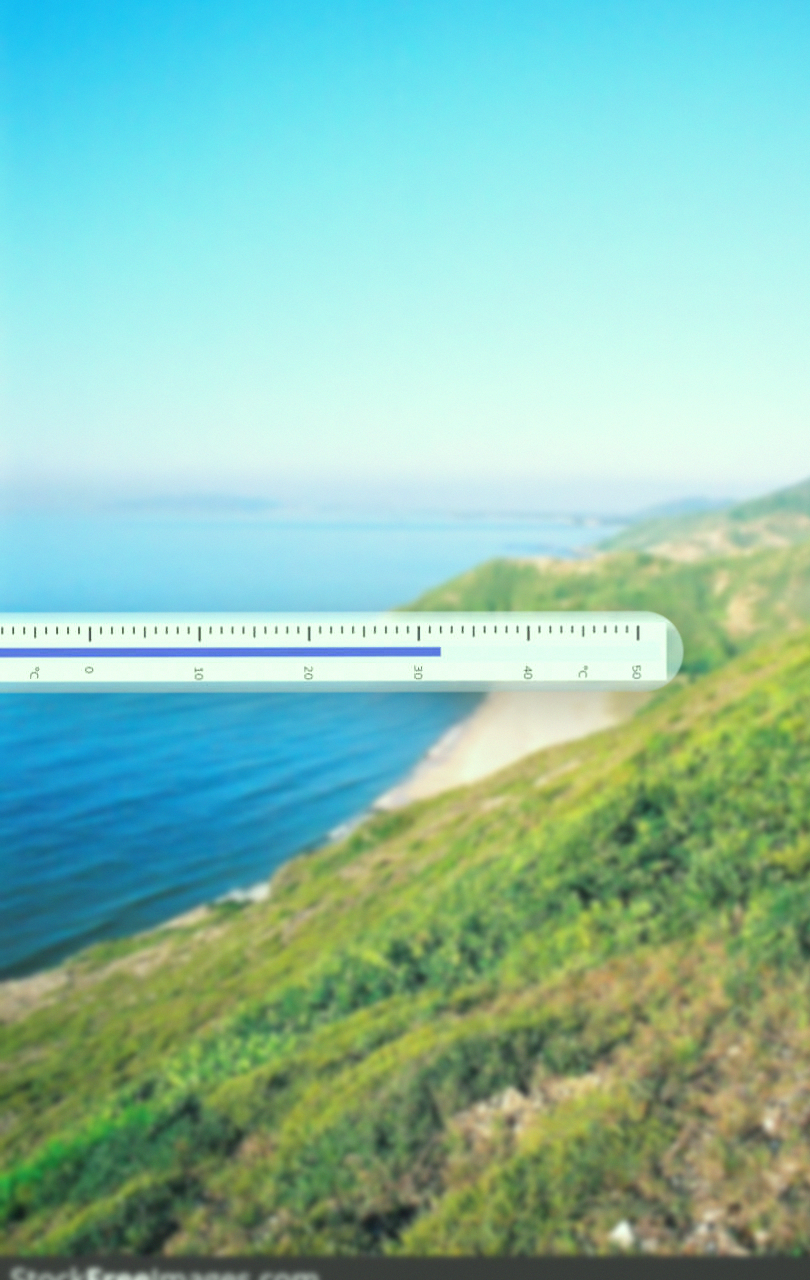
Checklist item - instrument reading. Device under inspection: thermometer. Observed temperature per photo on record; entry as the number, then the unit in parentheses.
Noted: 32 (°C)
